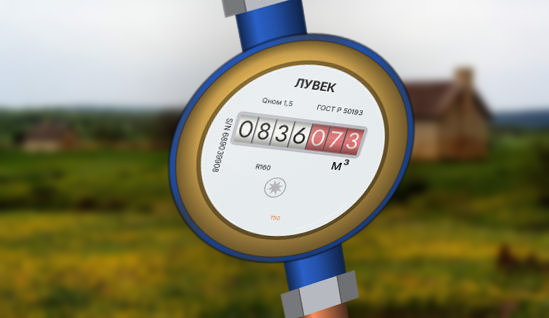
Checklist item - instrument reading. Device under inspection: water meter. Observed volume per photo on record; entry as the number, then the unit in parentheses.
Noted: 836.073 (m³)
